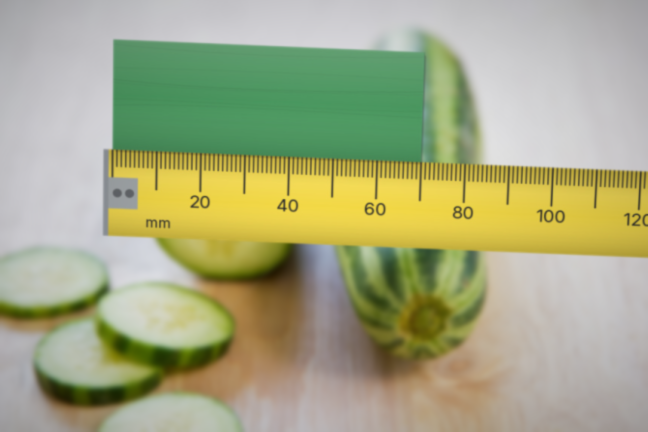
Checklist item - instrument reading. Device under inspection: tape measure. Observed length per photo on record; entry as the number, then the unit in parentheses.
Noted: 70 (mm)
